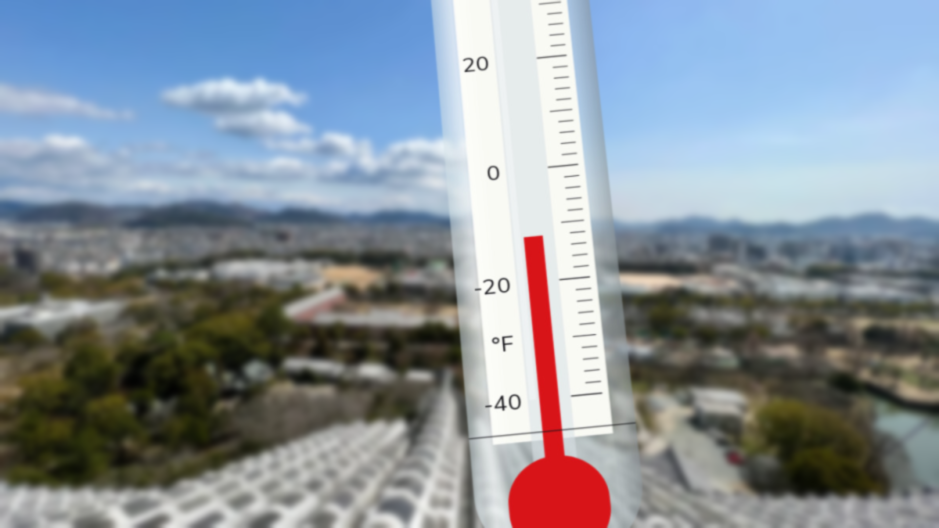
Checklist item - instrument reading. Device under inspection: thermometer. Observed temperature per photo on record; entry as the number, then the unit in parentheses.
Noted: -12 (°F)
